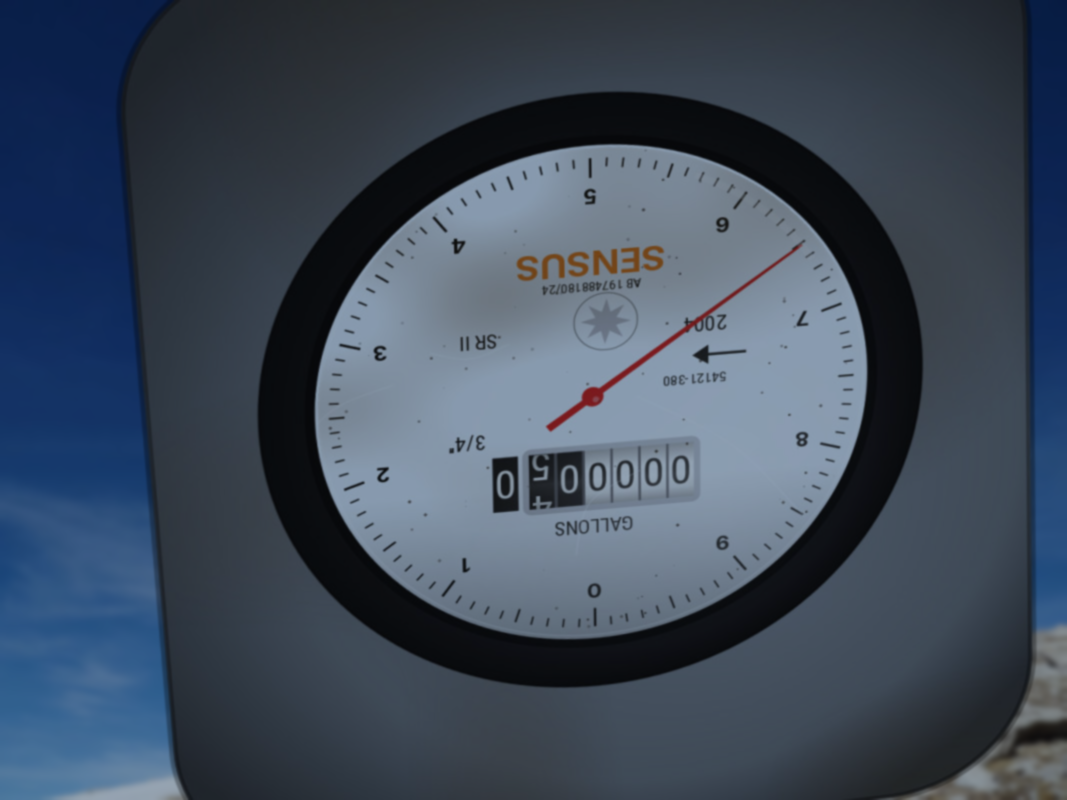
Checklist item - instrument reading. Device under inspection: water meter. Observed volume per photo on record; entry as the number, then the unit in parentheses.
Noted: 46.5 (gal)
